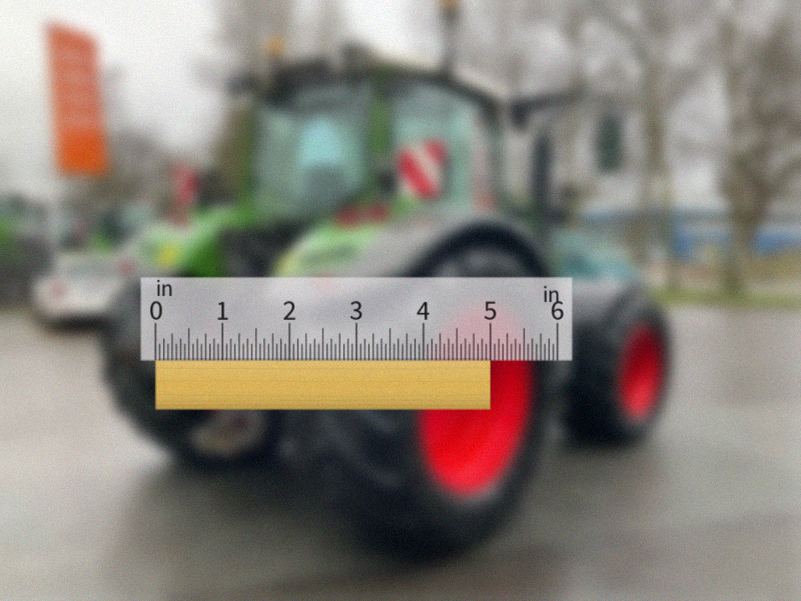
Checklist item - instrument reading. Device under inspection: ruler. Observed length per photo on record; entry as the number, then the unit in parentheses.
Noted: 5 (in)
